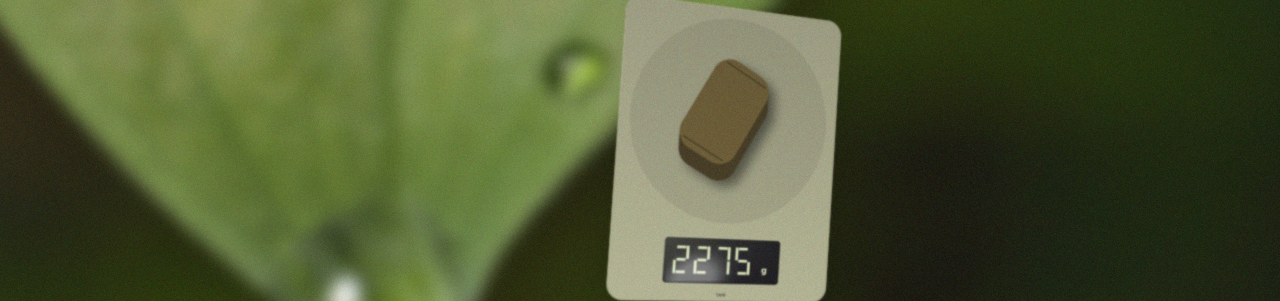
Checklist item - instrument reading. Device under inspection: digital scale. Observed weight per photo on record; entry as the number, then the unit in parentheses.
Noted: 2275 (g)
